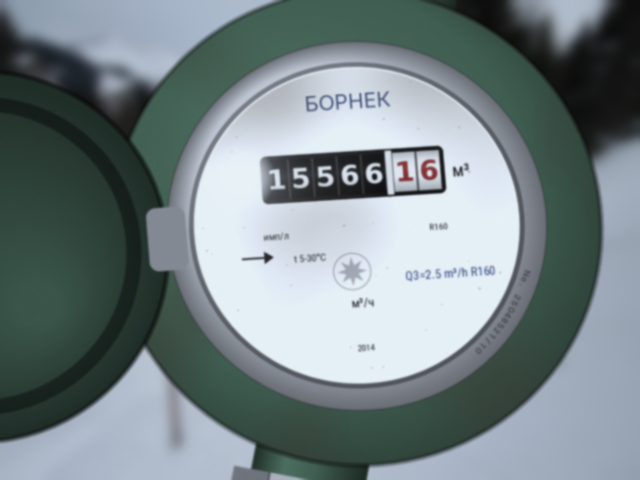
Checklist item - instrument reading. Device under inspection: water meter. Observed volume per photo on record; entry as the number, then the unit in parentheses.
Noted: 15566.16 (m³)
